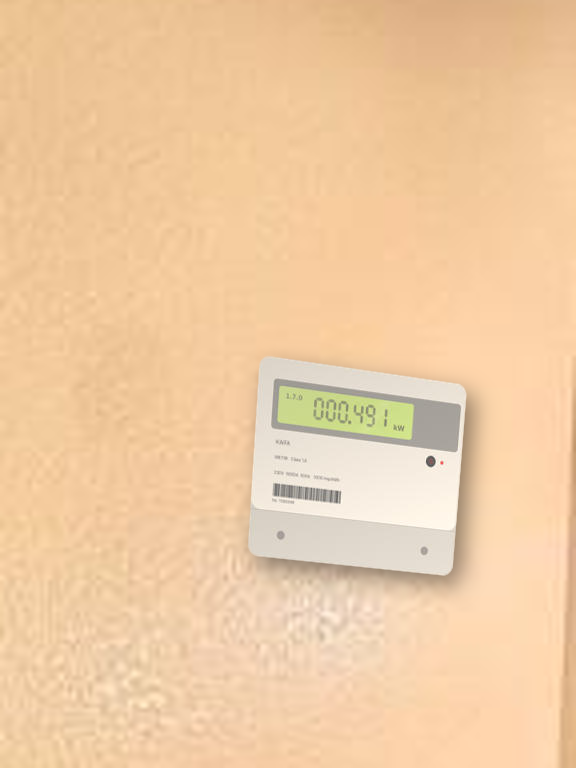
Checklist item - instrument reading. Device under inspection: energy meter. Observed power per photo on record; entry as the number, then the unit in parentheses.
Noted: 0.491 (kW)
